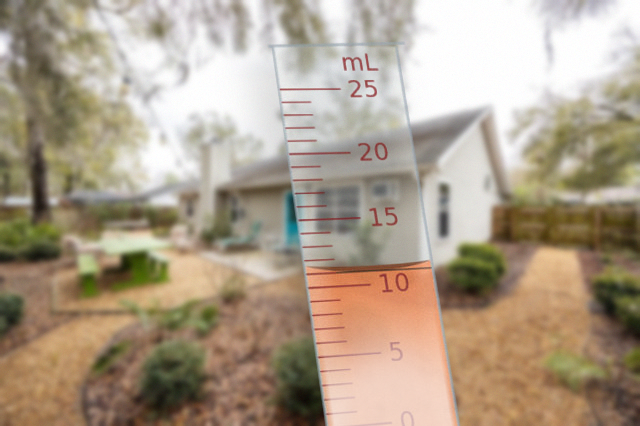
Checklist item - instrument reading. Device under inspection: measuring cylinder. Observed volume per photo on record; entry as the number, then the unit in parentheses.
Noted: 11 (mL)
